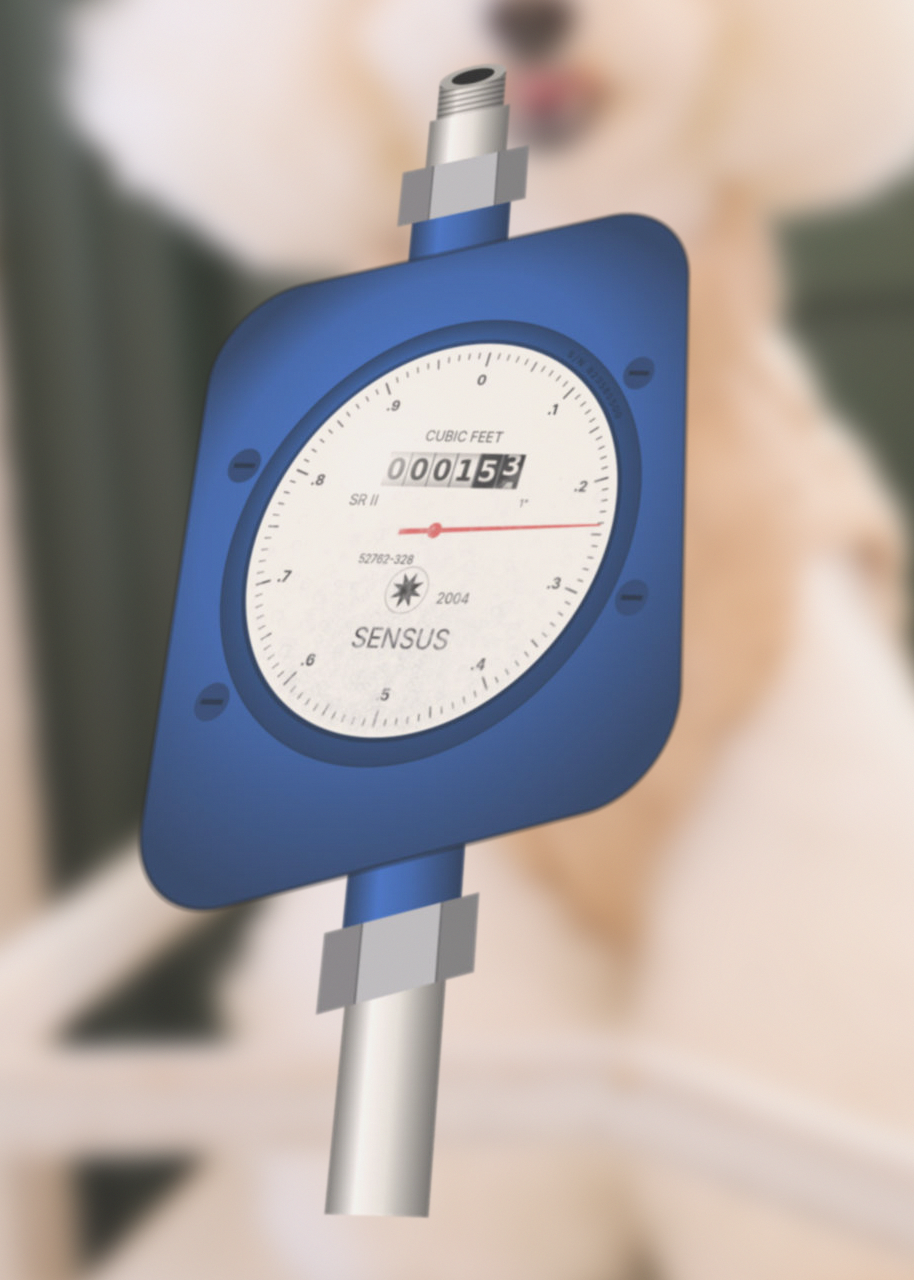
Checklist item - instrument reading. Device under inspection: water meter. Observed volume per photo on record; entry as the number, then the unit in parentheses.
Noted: 153.24 (ft³)
